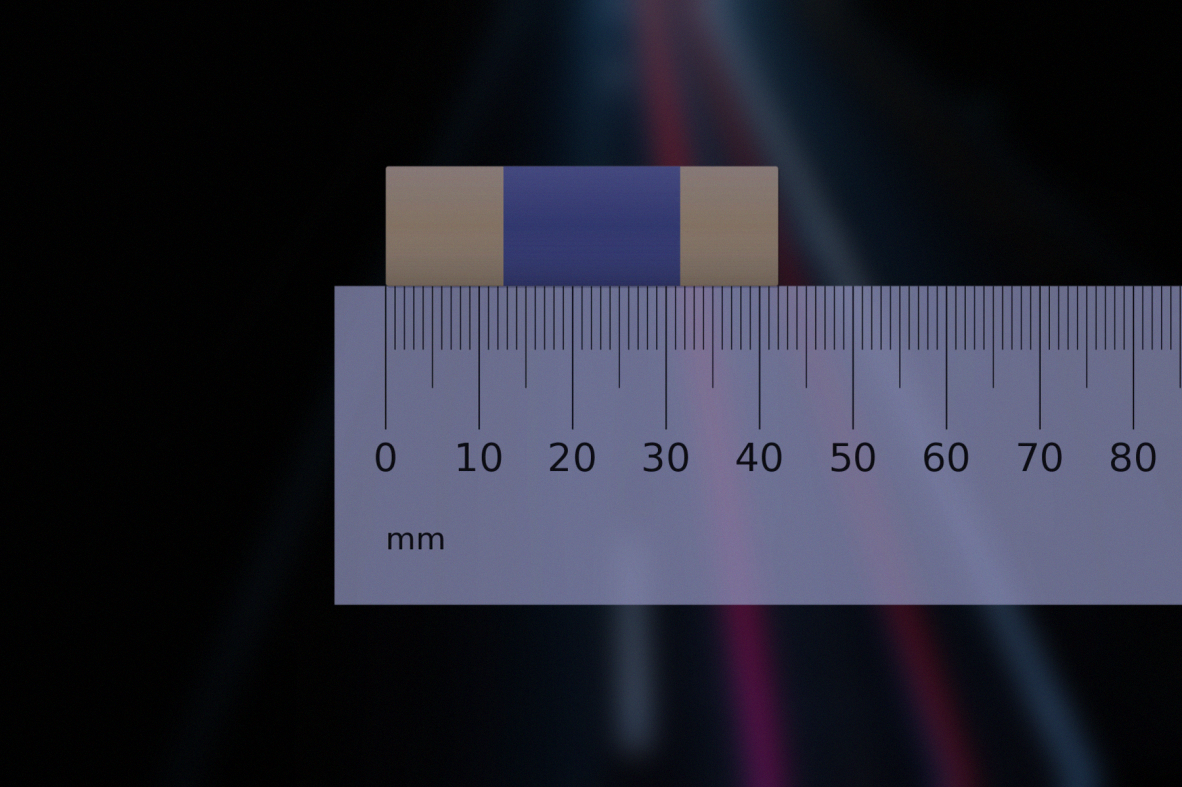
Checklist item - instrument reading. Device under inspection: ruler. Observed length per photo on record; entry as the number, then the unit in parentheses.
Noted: 42 (mm)
